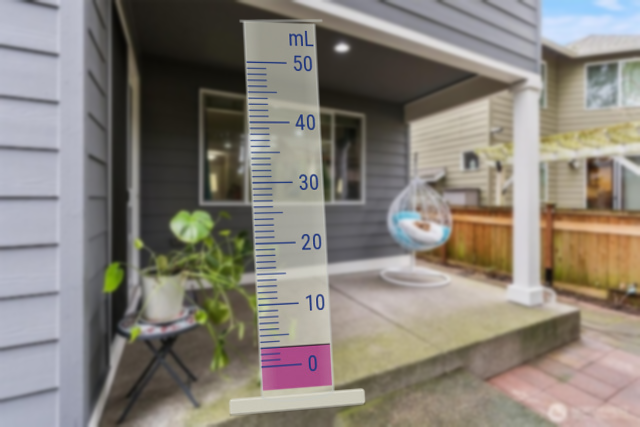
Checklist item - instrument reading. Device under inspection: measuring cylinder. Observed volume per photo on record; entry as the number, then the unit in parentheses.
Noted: 3 (mL)
